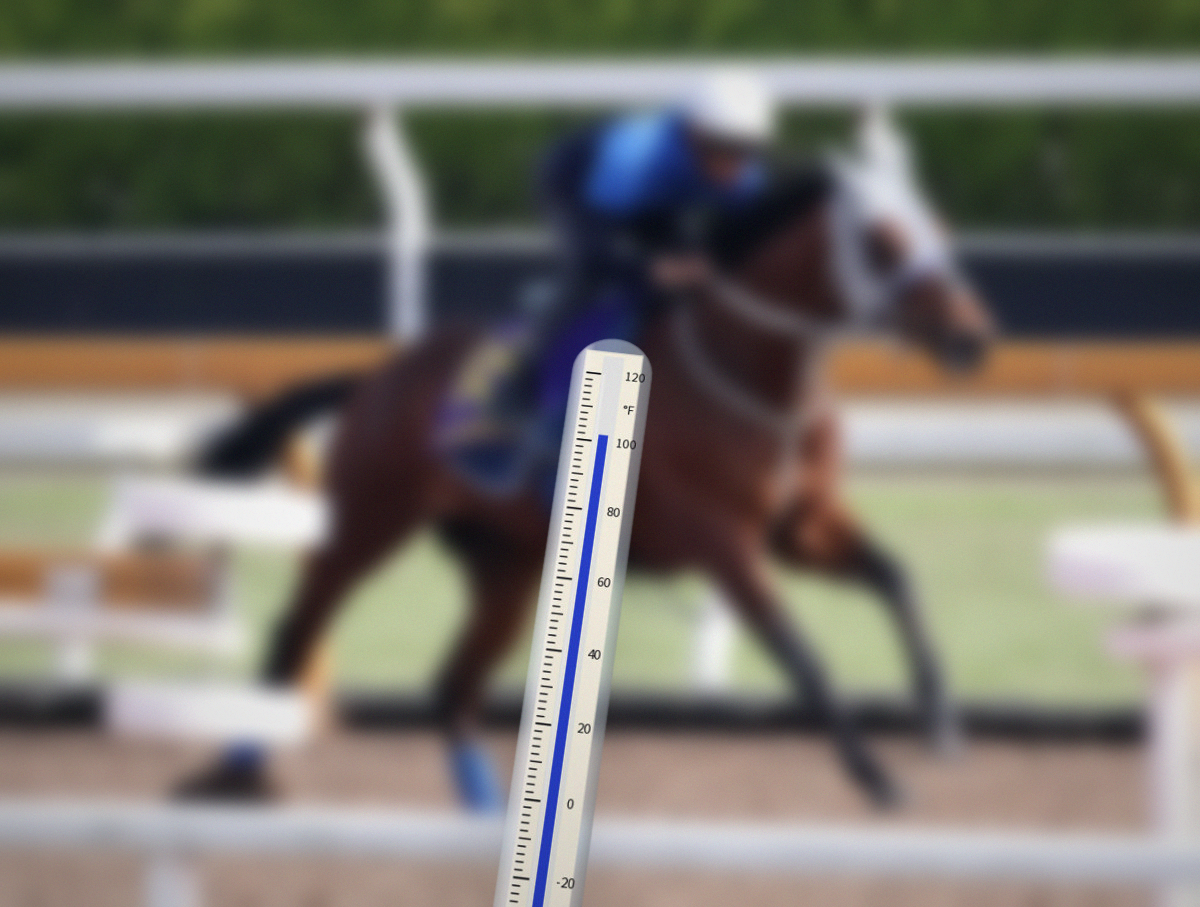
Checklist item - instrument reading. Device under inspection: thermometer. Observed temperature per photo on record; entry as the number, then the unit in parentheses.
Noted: 102 (°F)
